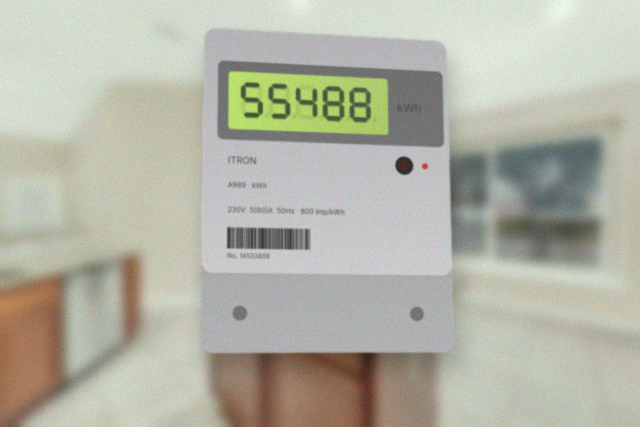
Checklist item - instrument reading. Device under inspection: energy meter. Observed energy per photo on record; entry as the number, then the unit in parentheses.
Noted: 55488 (kWh)
